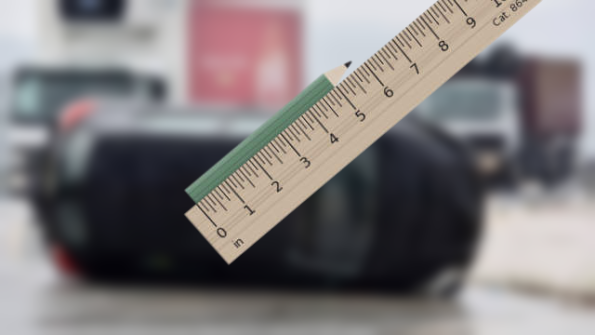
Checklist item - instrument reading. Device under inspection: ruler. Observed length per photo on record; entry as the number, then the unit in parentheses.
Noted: 5.75 (in)
